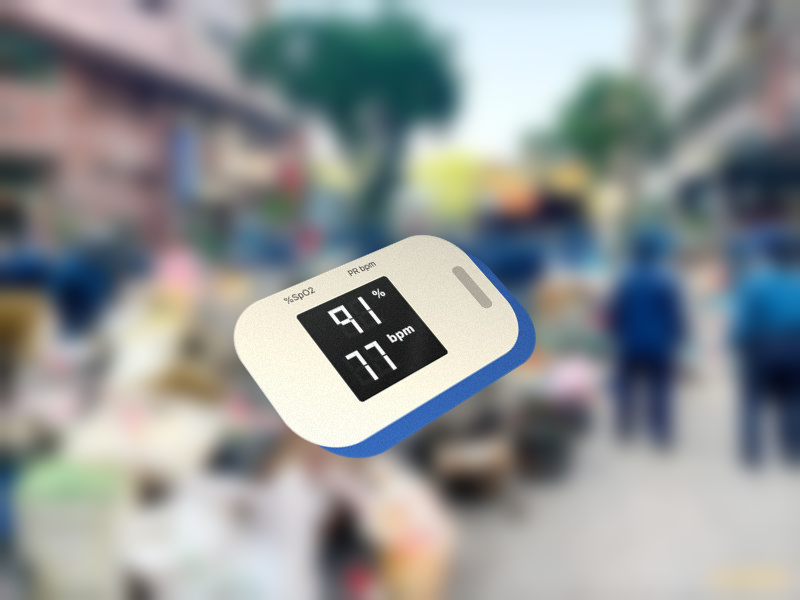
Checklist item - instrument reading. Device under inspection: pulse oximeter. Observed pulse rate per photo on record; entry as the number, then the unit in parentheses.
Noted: 77 (bpm)
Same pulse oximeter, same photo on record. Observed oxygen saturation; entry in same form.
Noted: 91 (%)
